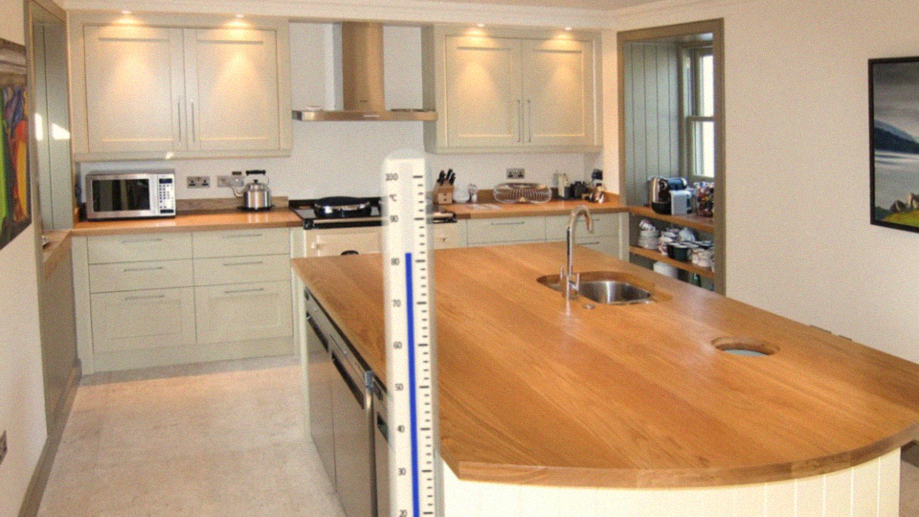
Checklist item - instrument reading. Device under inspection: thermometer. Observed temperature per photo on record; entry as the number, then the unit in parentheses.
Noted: 82 (°C)
